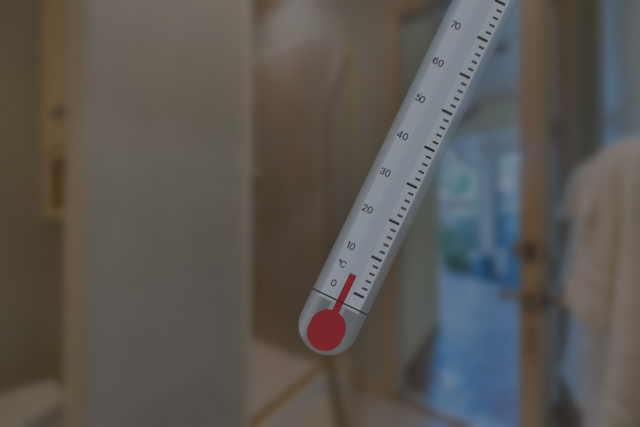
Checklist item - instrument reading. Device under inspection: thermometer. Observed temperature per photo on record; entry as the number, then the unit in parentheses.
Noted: 4 (°C)
